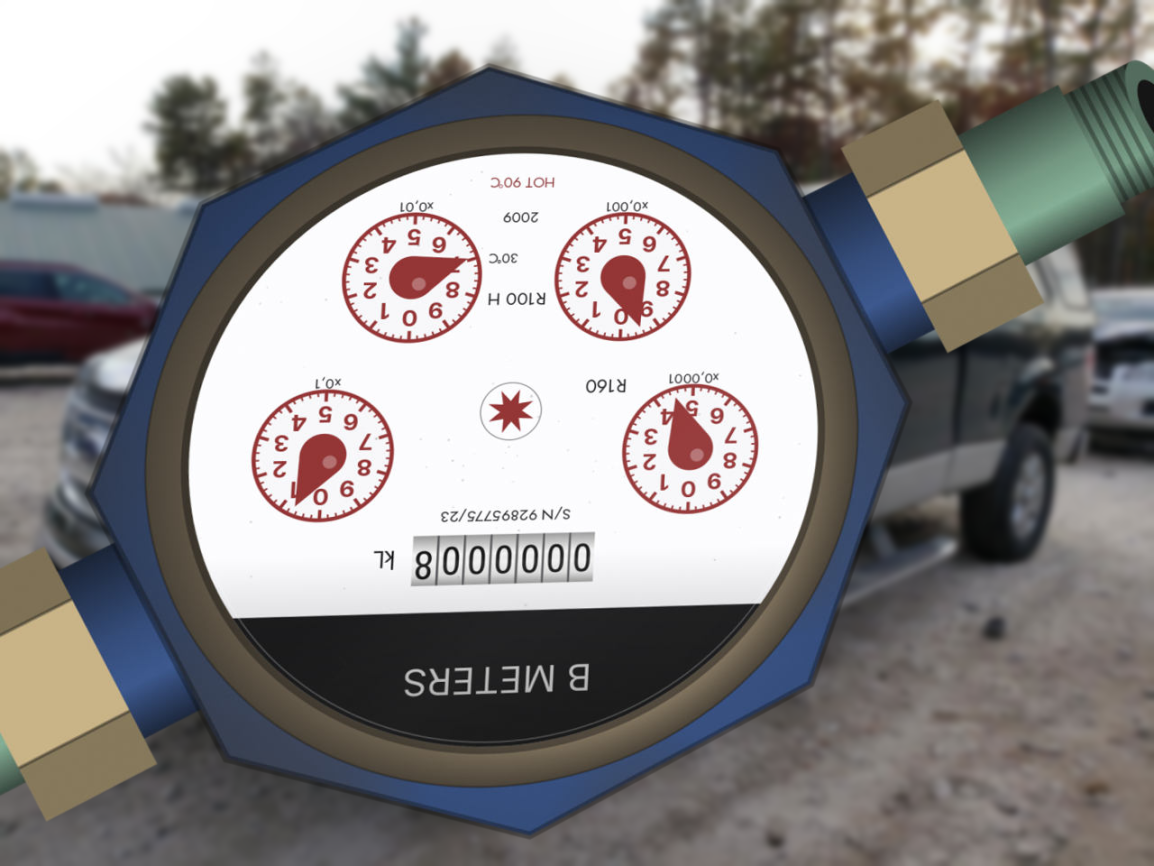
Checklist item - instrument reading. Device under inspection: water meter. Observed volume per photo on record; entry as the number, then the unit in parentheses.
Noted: 8.0694 (kL)
